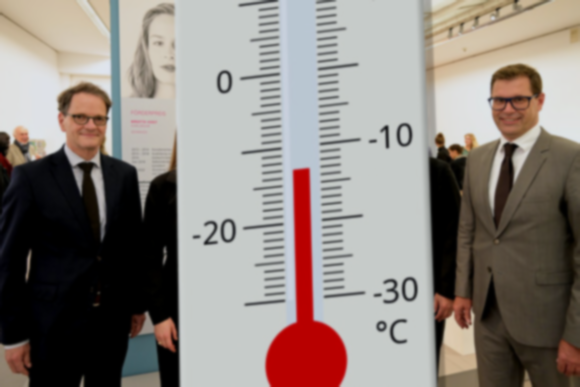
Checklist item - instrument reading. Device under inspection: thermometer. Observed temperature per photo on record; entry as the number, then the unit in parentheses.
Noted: -13 (°C)
